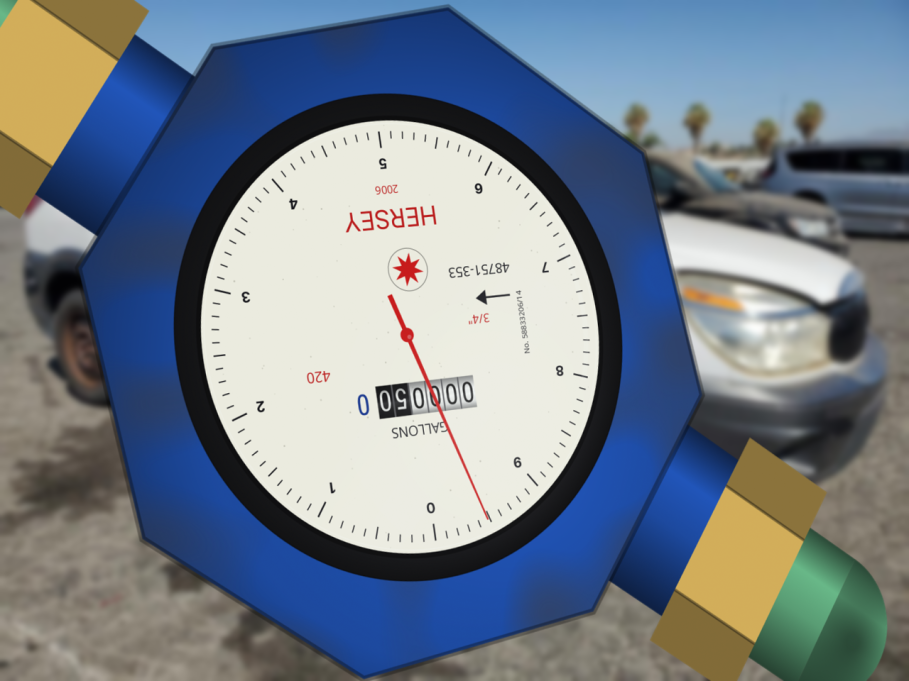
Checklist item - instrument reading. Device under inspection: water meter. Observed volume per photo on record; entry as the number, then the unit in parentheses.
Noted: 499.5 (gal)
